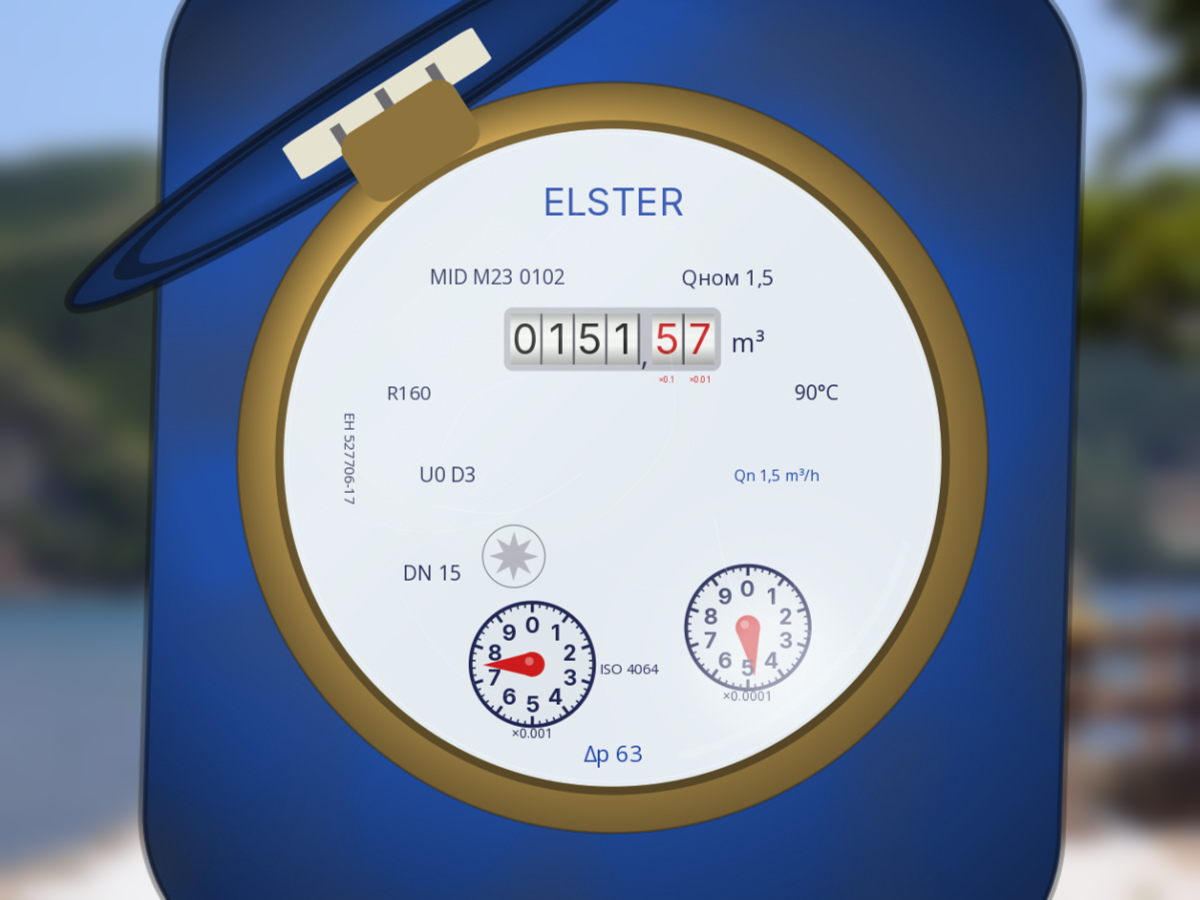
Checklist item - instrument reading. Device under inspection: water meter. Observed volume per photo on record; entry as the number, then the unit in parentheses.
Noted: 151.5774 (m³)
